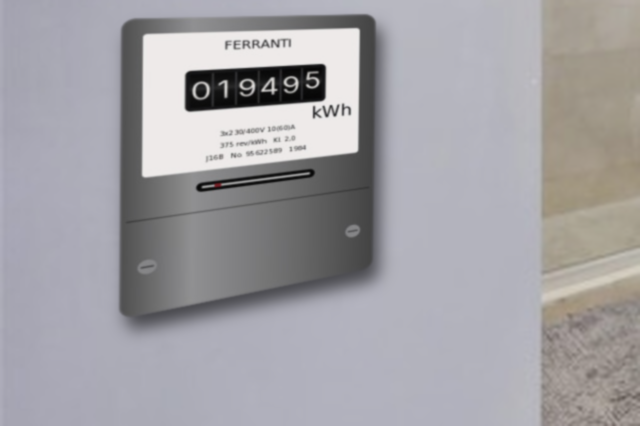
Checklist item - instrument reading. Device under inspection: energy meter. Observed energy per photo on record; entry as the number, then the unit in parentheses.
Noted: 19495 (kWh)
